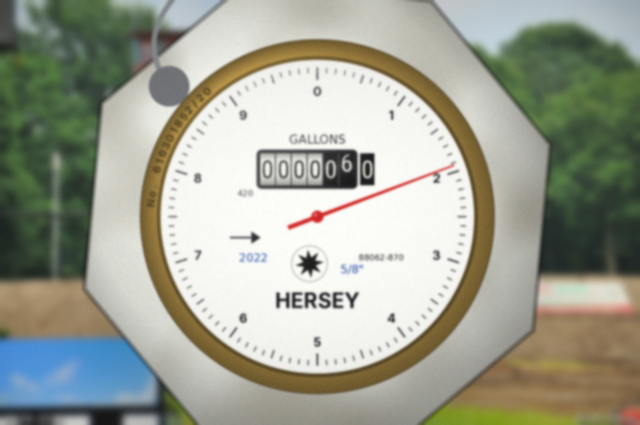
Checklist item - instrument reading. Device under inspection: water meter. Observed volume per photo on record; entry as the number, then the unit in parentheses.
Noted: 61.9 (gal)
